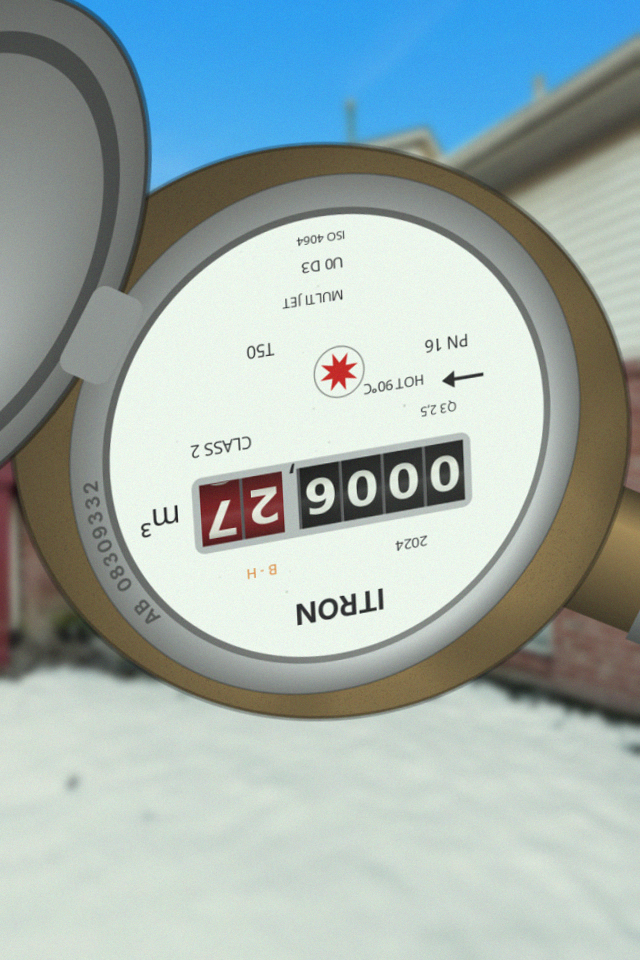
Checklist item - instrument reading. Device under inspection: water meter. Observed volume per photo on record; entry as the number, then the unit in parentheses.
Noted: 6.27 (m³)
